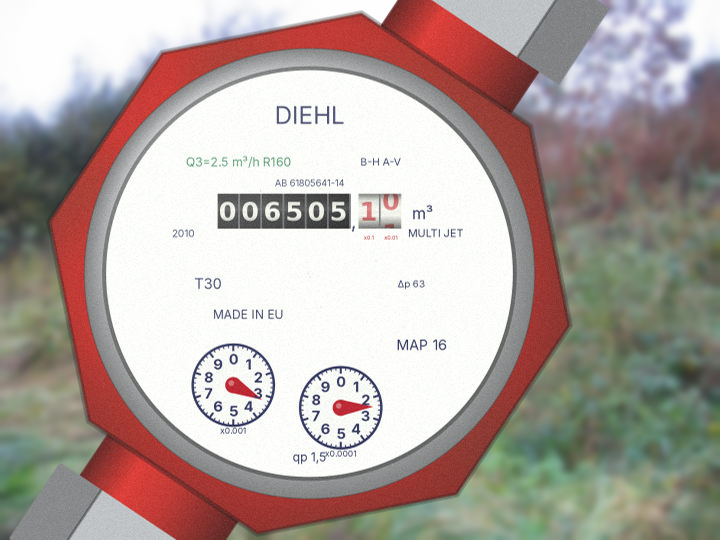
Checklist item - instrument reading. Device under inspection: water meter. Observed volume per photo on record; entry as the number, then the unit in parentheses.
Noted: 6505.1032 (m³)
